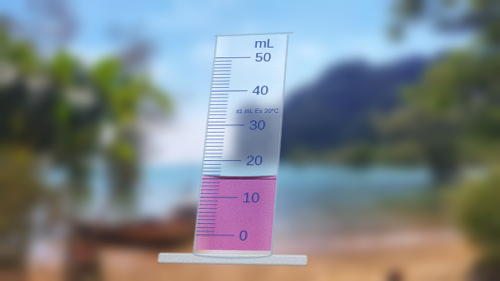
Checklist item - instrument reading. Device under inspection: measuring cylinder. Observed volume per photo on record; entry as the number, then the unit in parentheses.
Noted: 15 (mL)
